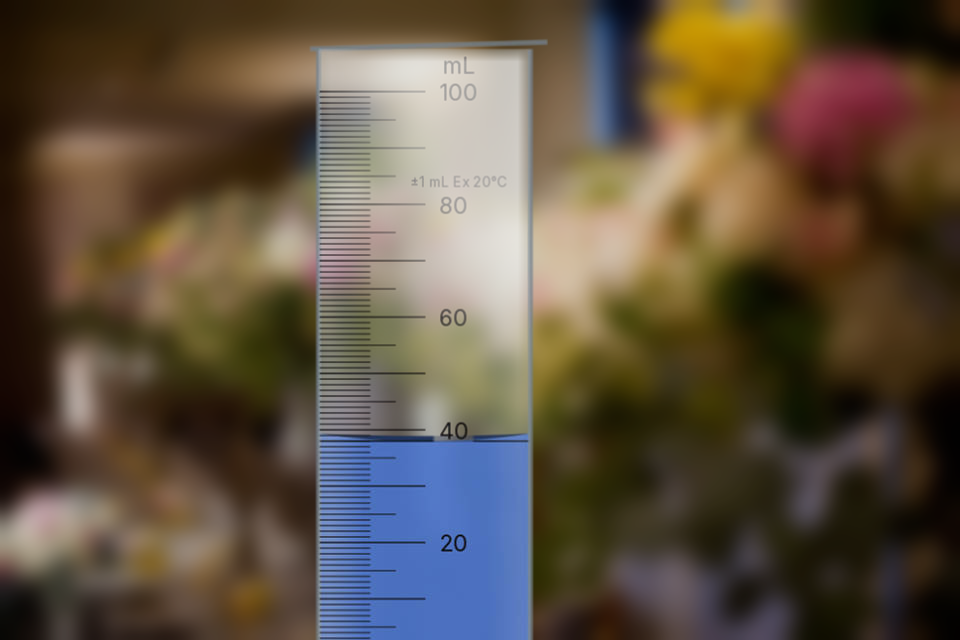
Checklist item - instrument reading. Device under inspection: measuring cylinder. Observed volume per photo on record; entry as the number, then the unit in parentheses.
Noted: 38 (mL)
